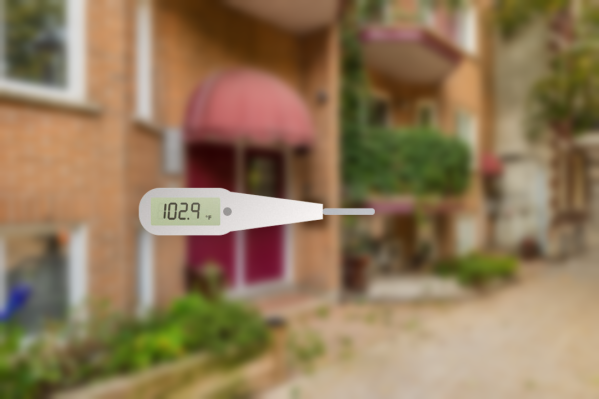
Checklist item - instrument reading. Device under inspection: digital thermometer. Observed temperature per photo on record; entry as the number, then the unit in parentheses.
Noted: 102.9 (°F)
